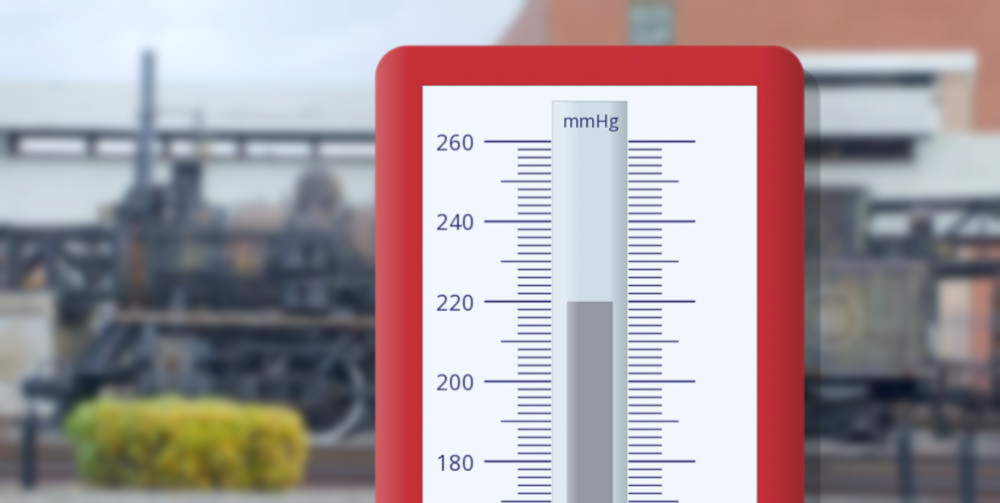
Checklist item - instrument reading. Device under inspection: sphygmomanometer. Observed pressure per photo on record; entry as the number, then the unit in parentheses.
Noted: 220 (mmHg)
